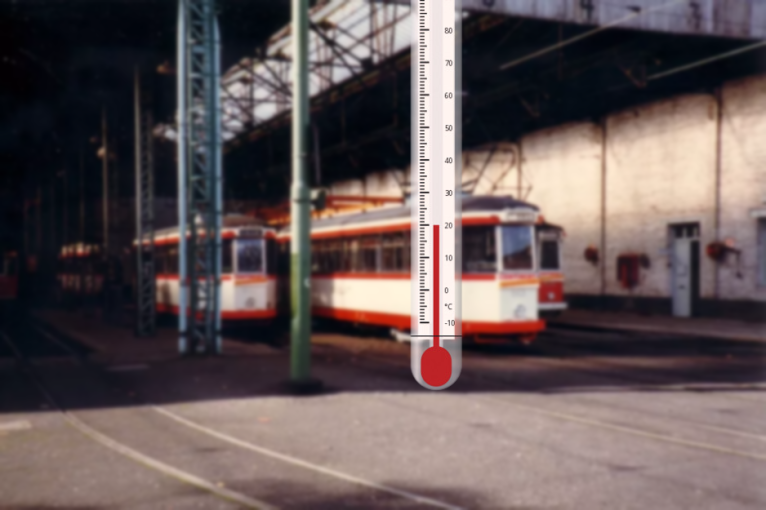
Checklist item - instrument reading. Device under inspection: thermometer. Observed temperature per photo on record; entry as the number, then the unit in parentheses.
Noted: 20 (°C)
